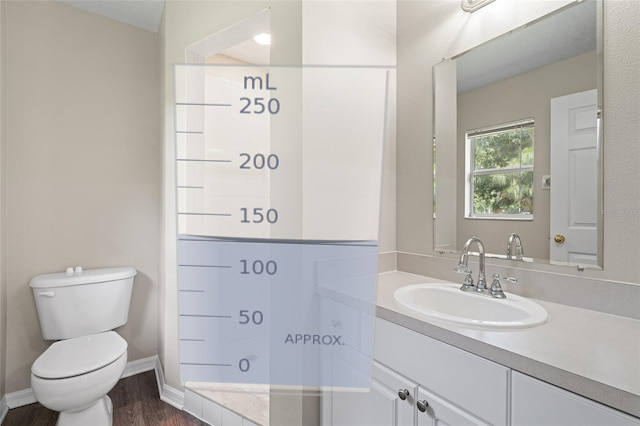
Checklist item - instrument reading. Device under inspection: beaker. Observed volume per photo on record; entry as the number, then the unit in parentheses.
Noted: 125 (mL)
